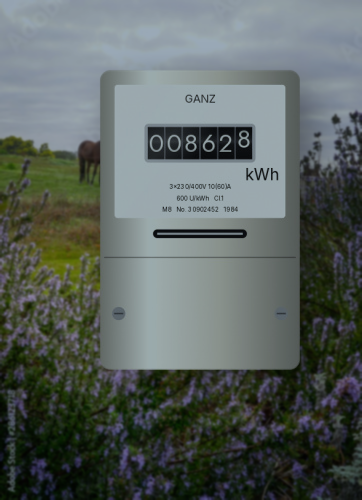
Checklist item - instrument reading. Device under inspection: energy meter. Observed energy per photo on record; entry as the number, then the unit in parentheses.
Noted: 8628 (kWh)
